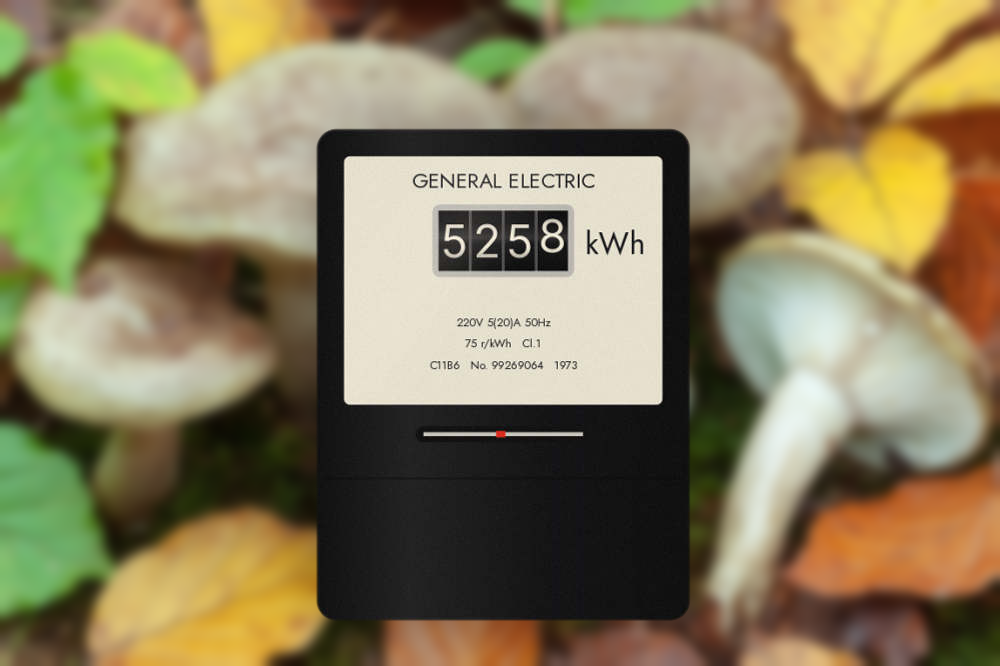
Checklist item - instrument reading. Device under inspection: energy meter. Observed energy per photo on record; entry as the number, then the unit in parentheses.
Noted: 5258 (kWh)
